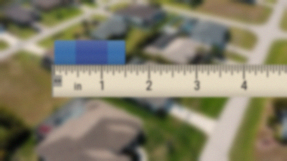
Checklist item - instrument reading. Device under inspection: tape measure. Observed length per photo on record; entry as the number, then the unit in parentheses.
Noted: 1.5 (in)
